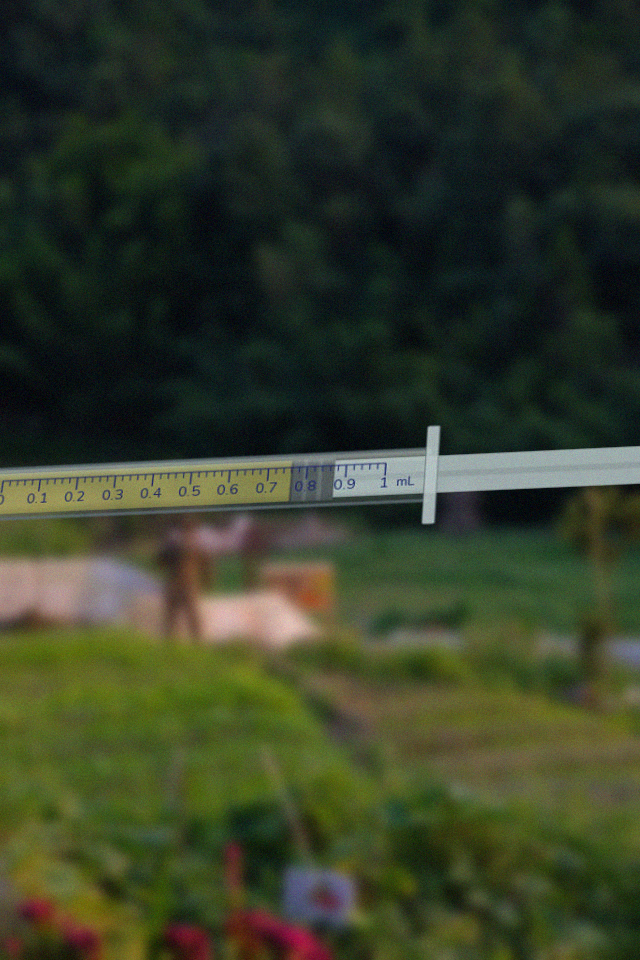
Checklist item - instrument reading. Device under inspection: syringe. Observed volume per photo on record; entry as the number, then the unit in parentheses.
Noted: 0.76 (mL)
